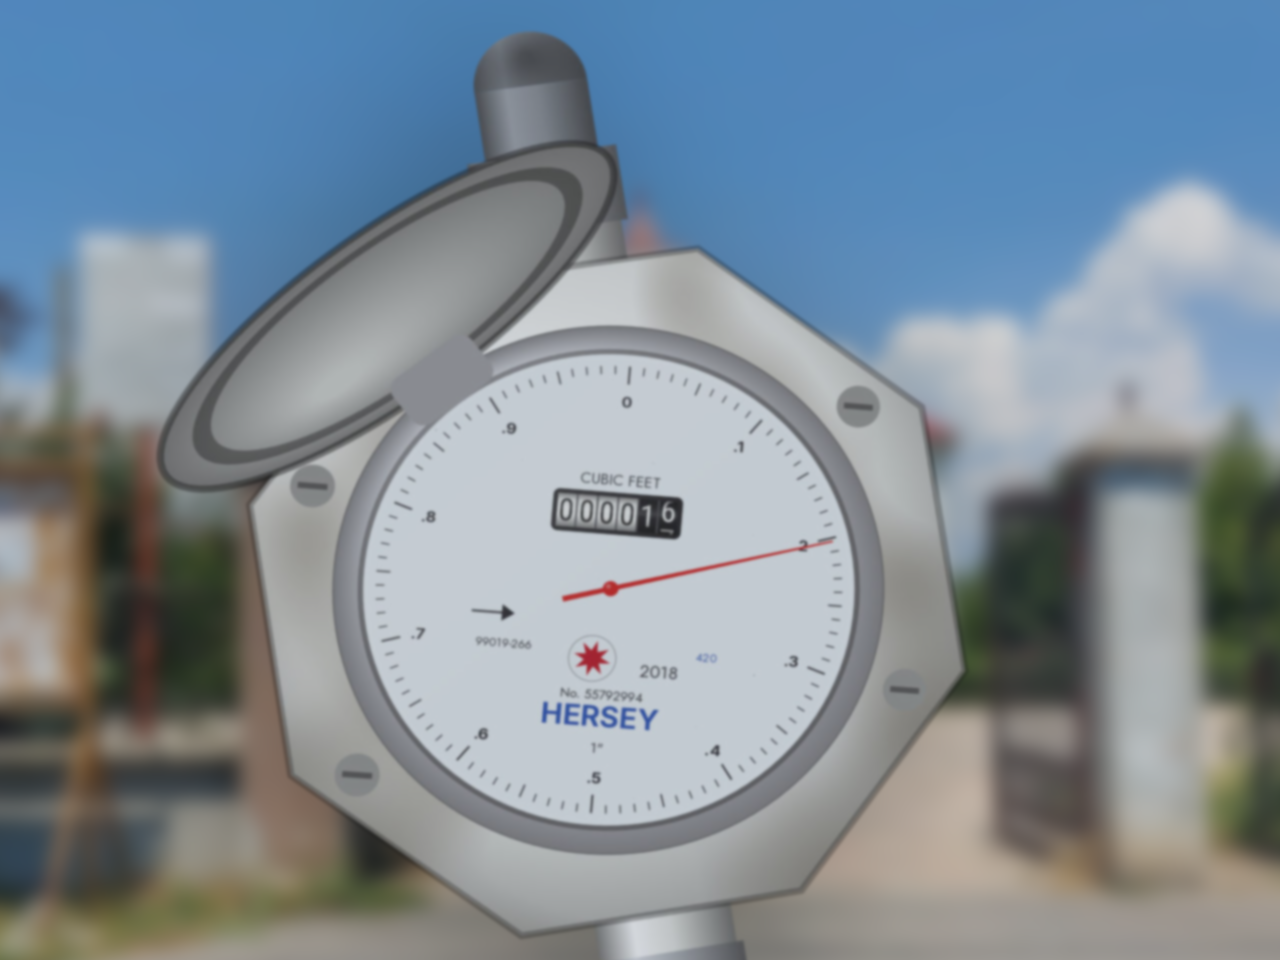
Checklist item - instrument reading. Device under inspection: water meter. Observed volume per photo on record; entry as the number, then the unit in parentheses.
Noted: 16.20 (ft³)
